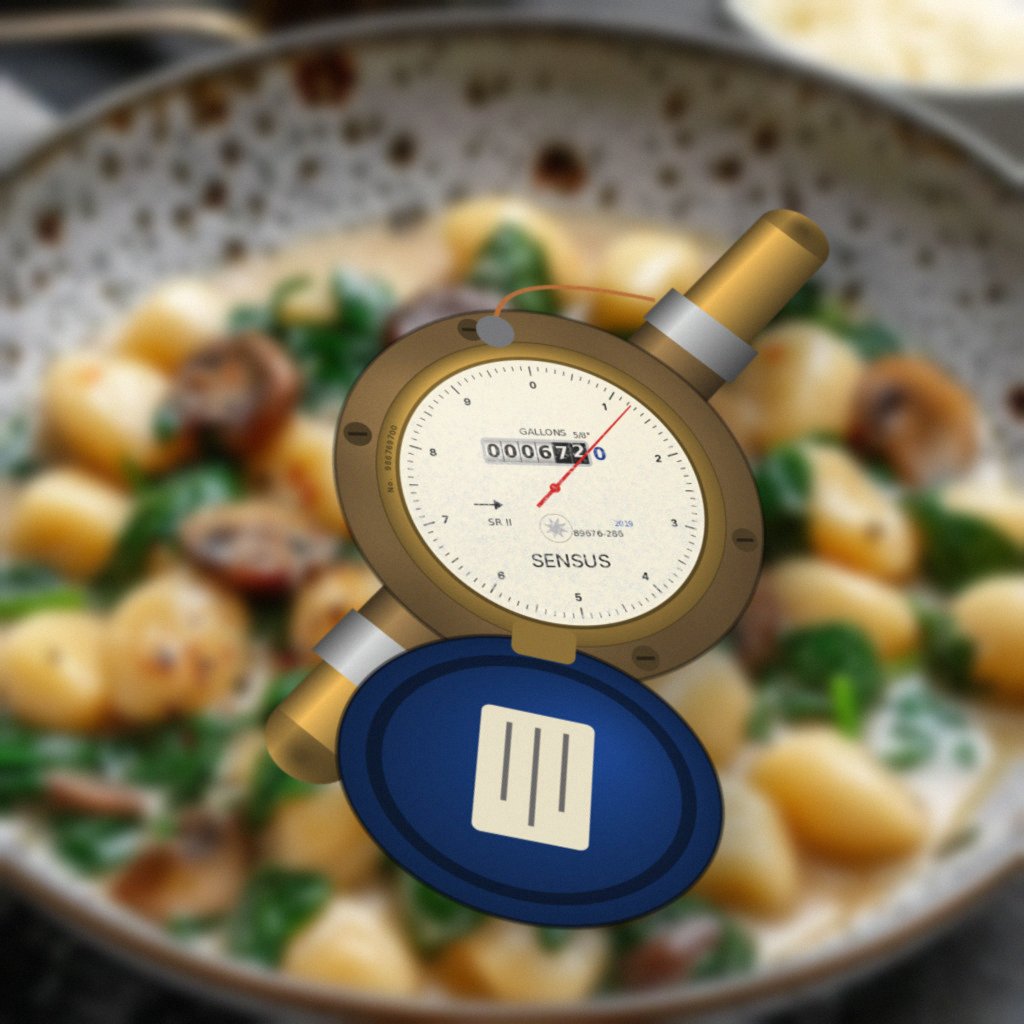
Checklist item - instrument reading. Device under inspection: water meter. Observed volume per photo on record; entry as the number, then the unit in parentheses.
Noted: 6721.2 (gal)
